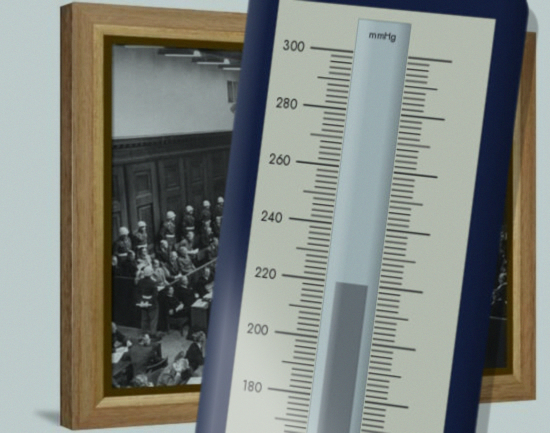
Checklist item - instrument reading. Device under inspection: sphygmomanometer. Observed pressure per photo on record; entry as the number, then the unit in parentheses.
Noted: 220 (mmHg)
